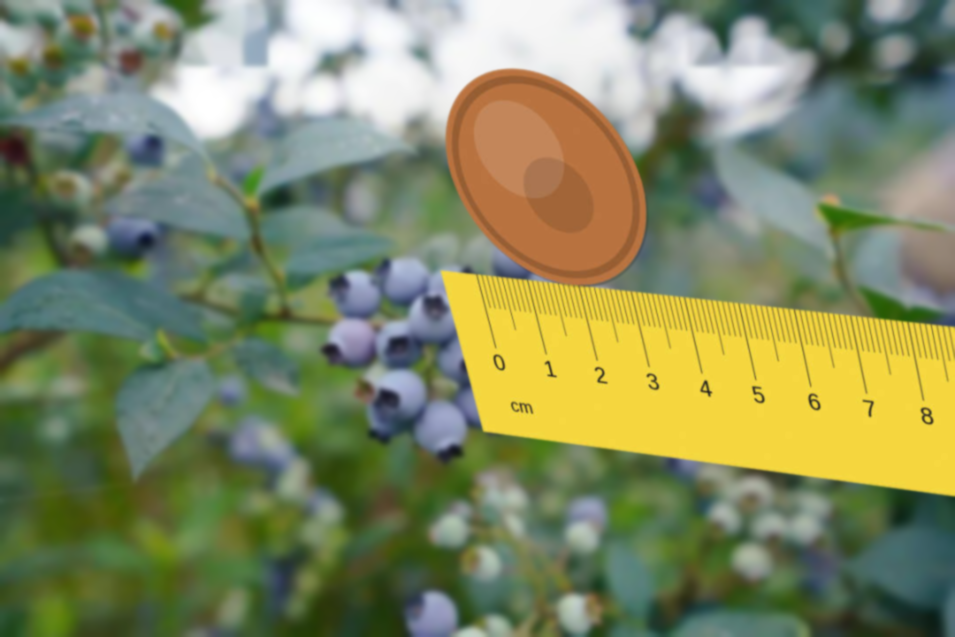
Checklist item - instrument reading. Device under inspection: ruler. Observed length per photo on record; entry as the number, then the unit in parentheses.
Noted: 3.7 (cm)
